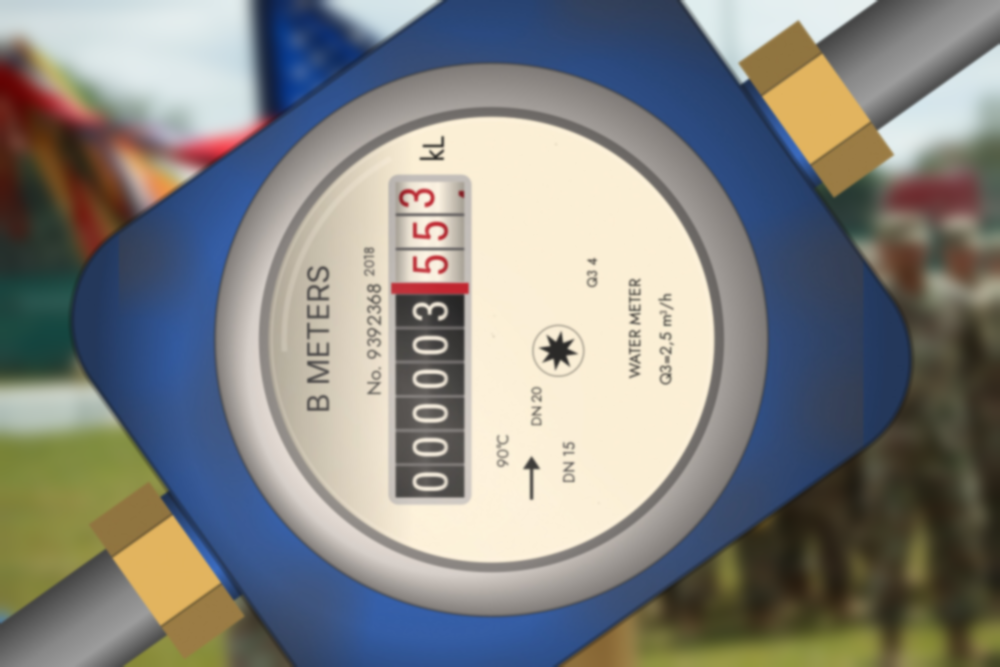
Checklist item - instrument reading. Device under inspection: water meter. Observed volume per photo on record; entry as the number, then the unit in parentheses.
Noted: 3.553 (kL)
